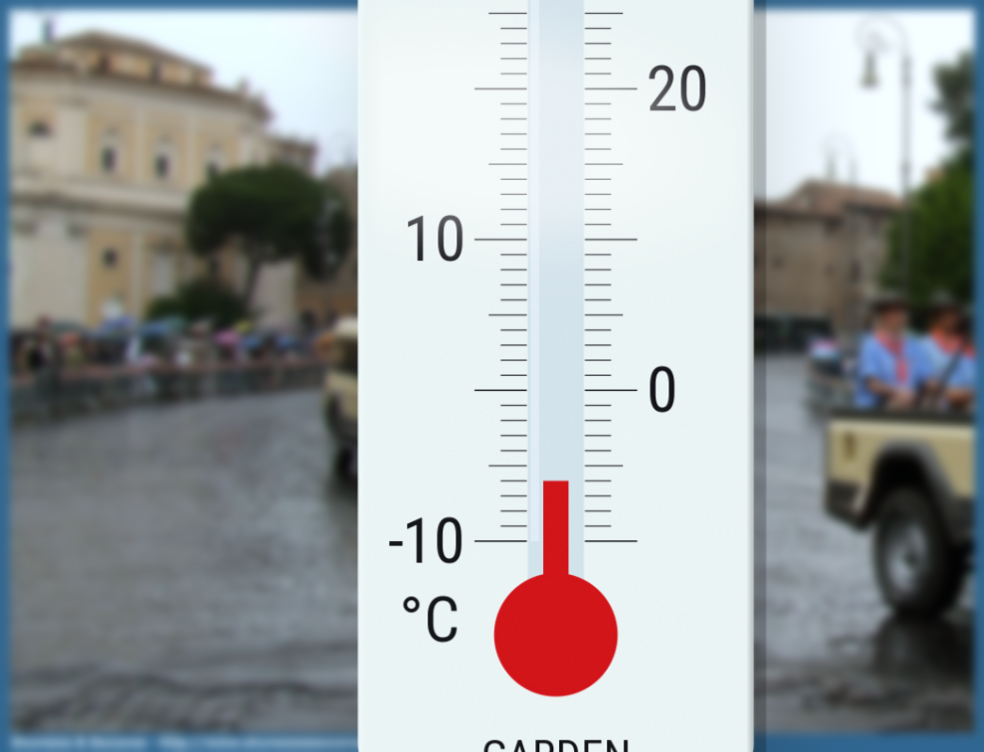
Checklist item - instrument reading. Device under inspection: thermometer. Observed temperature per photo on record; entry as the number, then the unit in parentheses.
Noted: -6 (°C)
